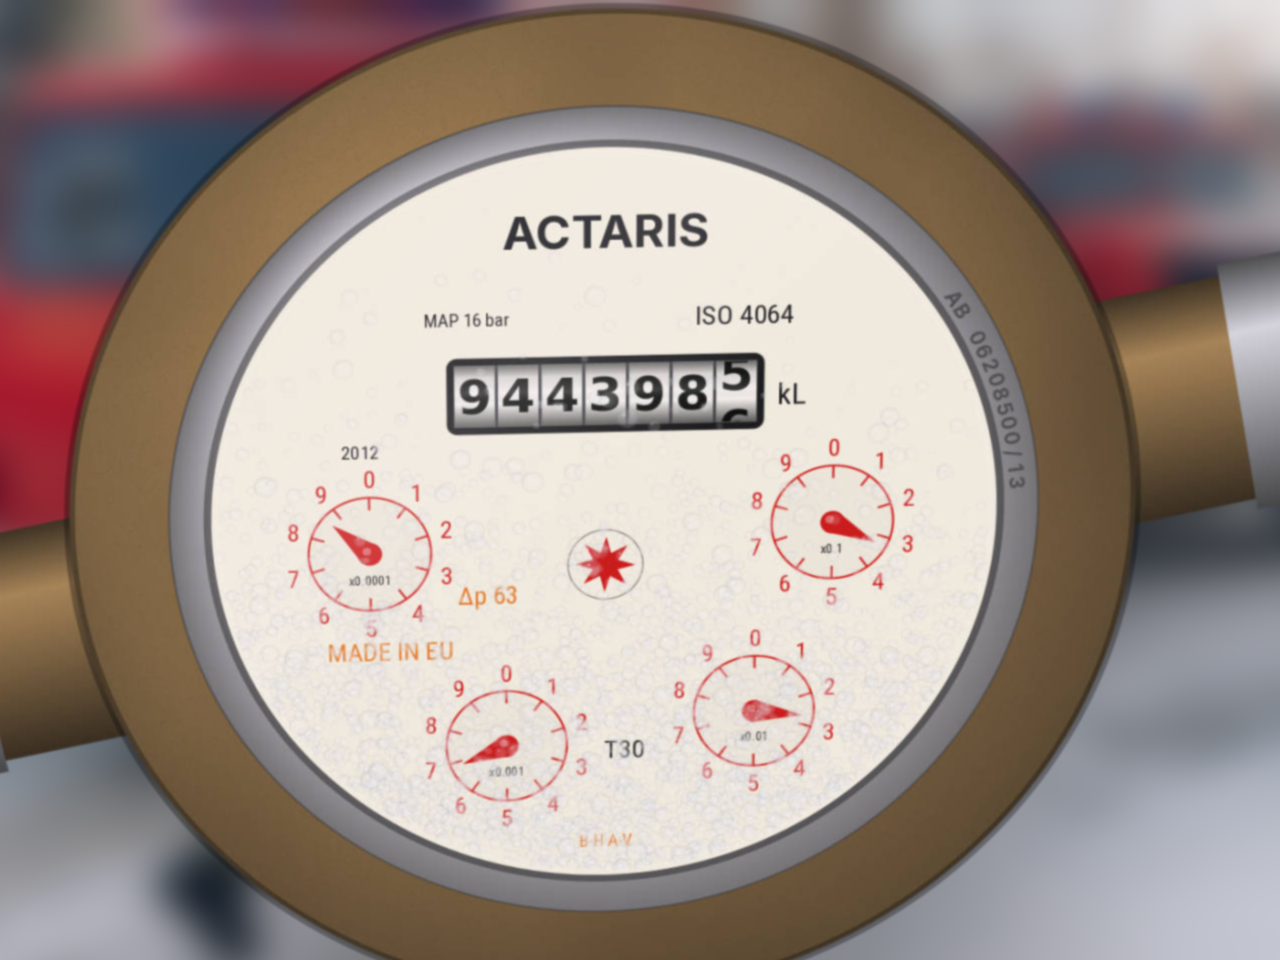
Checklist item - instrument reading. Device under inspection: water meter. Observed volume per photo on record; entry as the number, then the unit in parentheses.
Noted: 9443985.3268 (kL)
